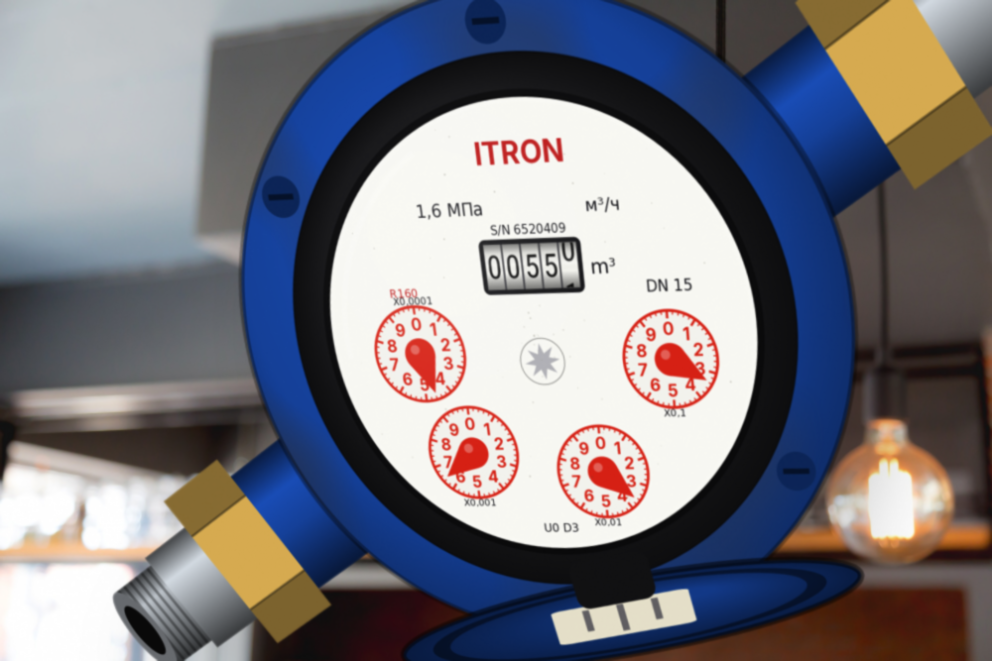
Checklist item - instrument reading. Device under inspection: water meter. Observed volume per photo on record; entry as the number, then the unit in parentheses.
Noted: 550.3364 (m³)
